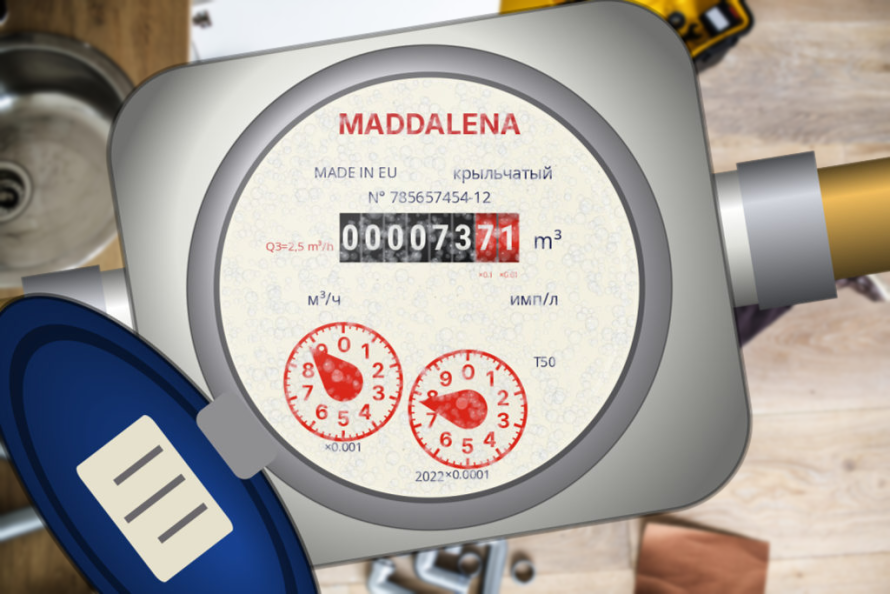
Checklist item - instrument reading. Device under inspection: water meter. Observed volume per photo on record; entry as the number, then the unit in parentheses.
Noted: 73.7187 (m³)
